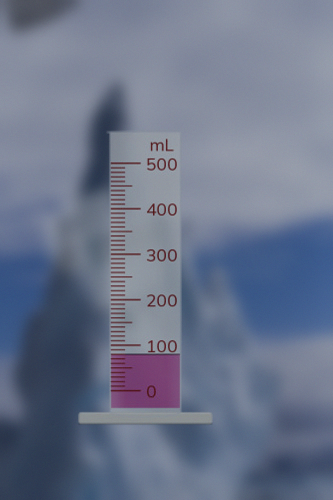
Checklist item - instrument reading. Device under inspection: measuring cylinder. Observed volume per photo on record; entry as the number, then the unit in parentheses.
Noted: 80 (mL)
